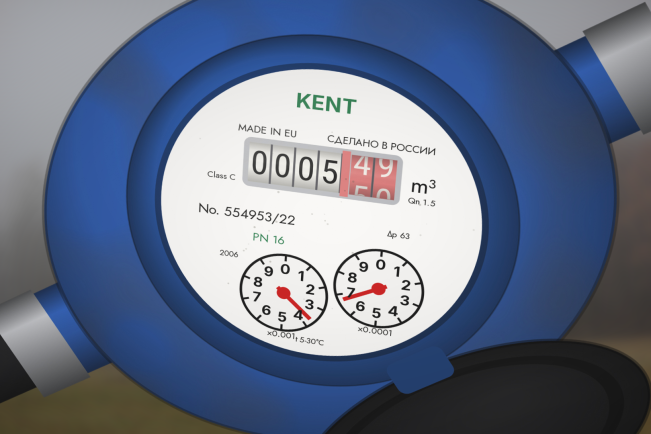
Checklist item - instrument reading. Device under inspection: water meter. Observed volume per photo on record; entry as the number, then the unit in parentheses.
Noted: 5.4936 (m³)
